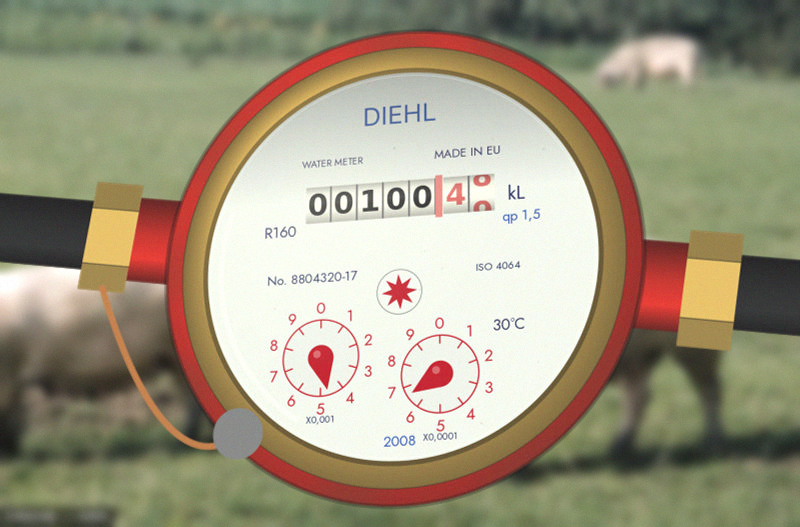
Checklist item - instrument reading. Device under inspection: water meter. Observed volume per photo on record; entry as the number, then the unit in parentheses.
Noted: 100.4846 (kL)
